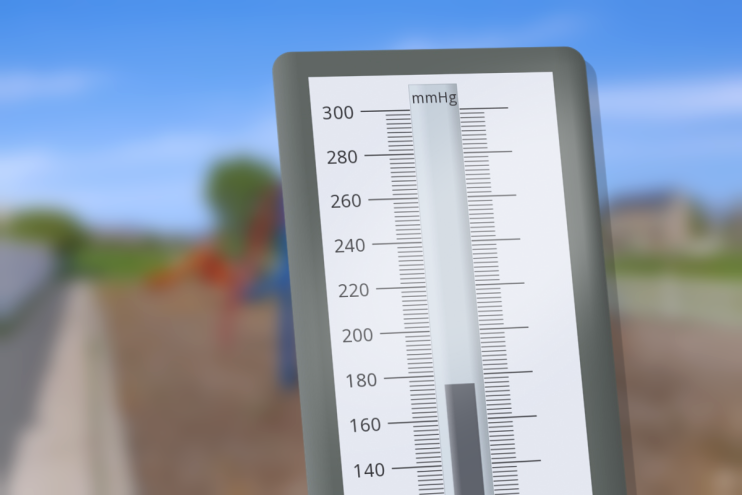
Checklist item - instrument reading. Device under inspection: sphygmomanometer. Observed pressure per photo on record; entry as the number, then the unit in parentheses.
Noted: 176 (mmHg)
